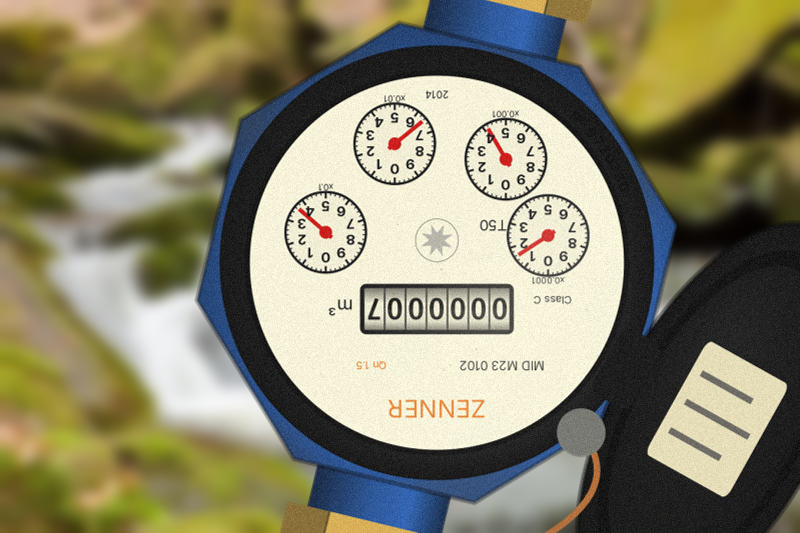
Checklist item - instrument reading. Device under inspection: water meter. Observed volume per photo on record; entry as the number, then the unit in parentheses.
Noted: 7.3641 (m³)
